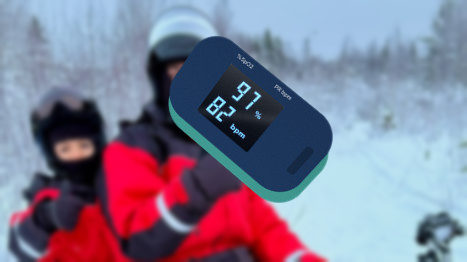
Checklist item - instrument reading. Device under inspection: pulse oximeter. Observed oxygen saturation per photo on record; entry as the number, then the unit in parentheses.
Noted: 97 (%)
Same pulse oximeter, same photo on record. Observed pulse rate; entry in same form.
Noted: 82 (bpm)
